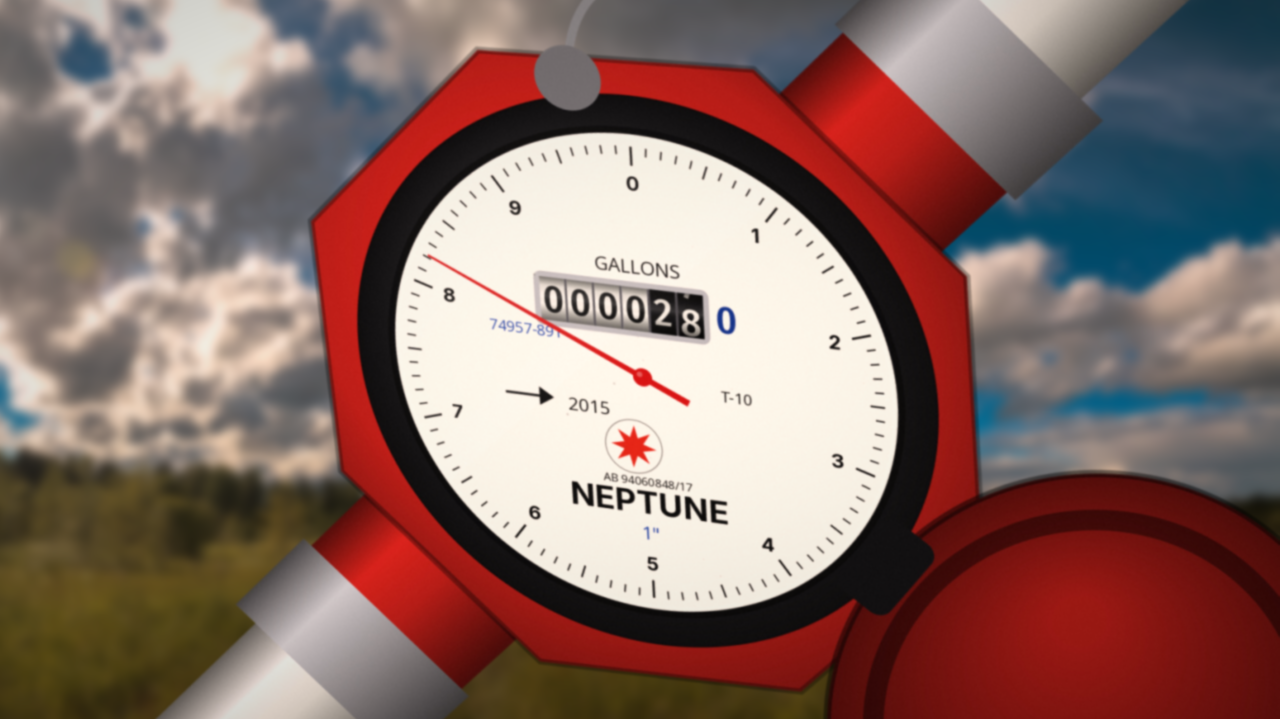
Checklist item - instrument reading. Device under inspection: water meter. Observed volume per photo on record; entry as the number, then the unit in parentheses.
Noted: 278.2 (gal)
